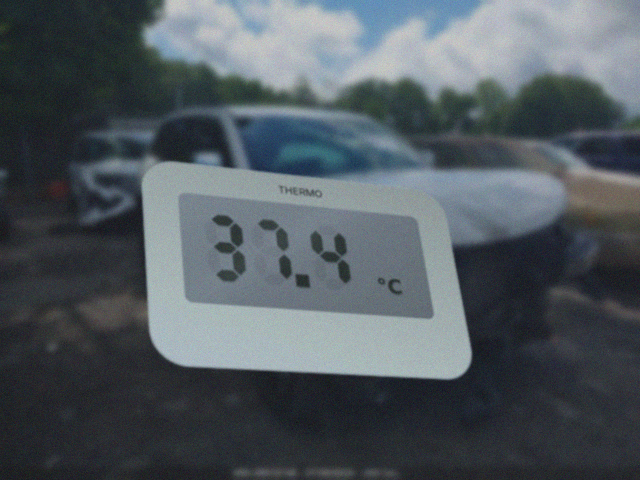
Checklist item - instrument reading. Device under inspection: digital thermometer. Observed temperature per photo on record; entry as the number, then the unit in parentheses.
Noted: 37.4 (°C)
